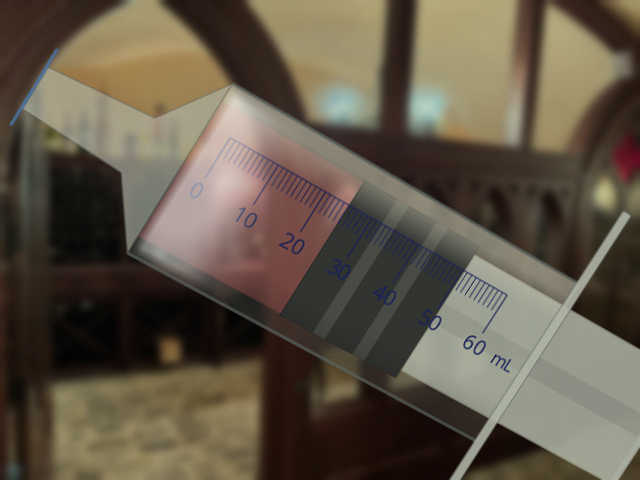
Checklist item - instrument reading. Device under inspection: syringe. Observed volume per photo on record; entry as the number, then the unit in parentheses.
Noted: 25 (mL)
